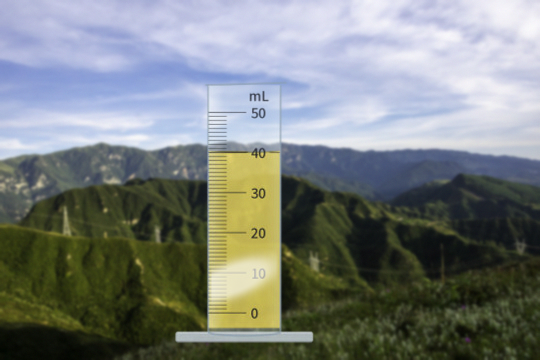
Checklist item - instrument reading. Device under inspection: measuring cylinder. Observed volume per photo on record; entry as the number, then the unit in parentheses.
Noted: 40 (mL)
